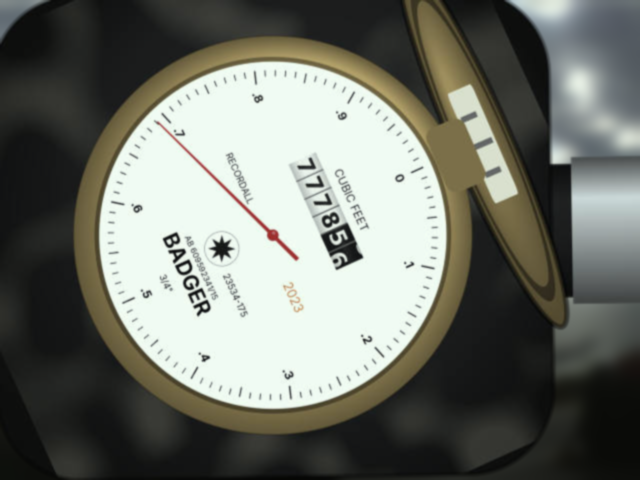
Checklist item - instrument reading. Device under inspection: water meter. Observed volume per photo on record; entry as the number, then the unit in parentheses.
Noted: 777855.69 (ft³)
